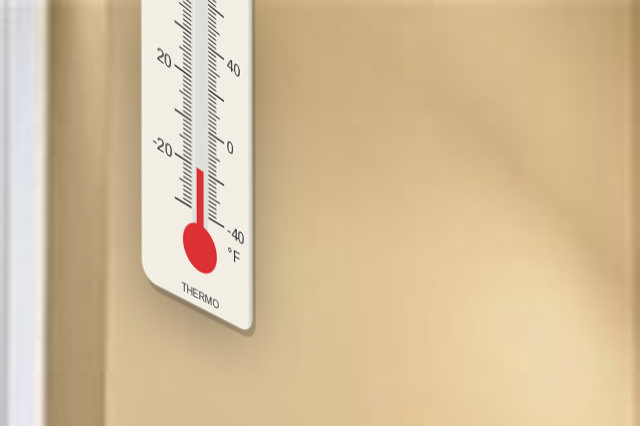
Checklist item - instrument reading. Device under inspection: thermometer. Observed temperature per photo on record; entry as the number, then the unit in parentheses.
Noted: -20 (°F)
